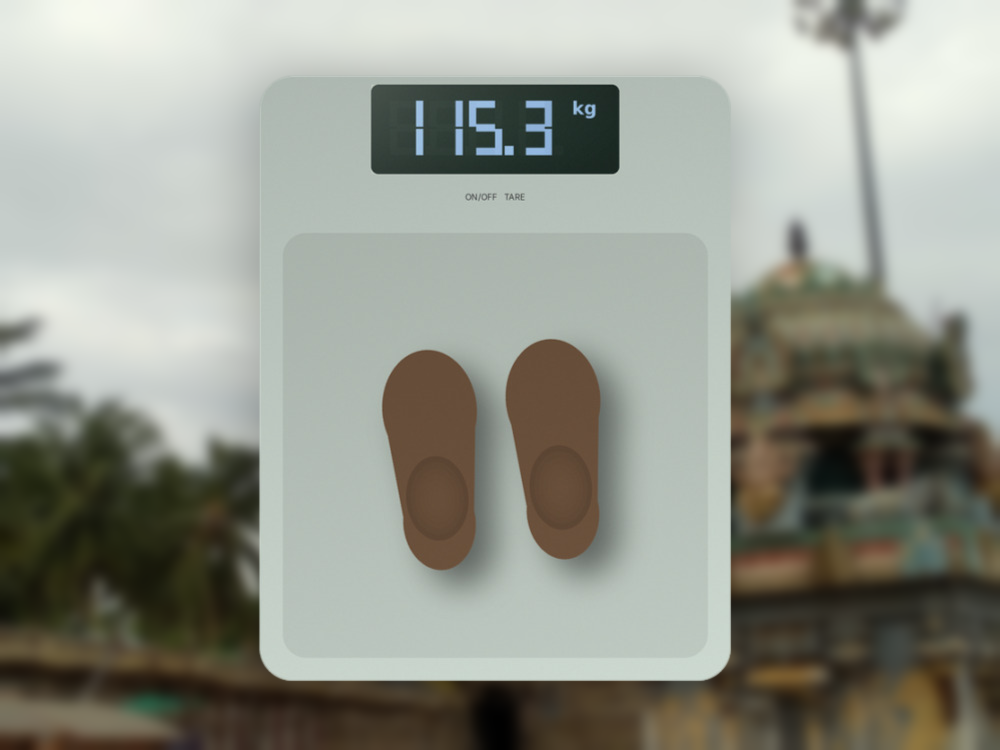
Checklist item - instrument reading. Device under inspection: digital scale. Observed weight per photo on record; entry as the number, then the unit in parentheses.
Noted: 115.3 (kg)
